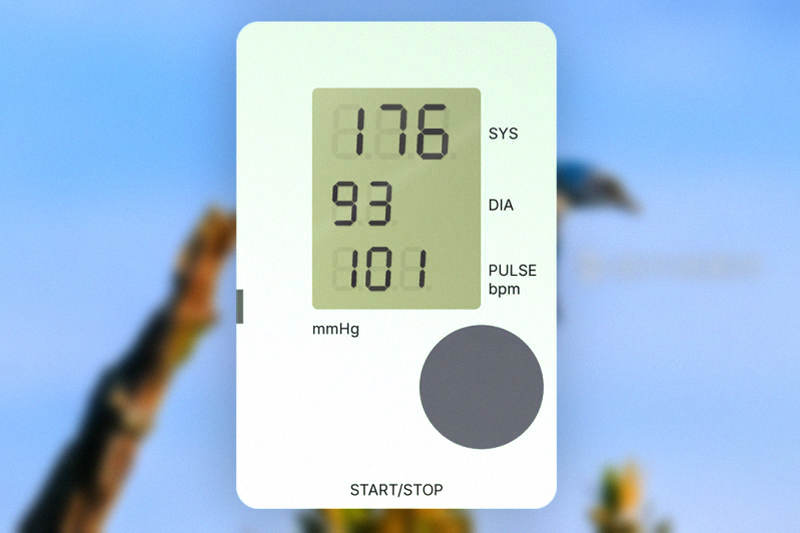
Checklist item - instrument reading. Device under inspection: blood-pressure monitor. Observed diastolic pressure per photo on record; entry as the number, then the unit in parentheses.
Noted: 93 (mmHg)
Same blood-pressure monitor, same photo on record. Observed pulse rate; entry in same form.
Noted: 101 (bpm)
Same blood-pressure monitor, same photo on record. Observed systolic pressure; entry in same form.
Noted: 176 (mmHg)
